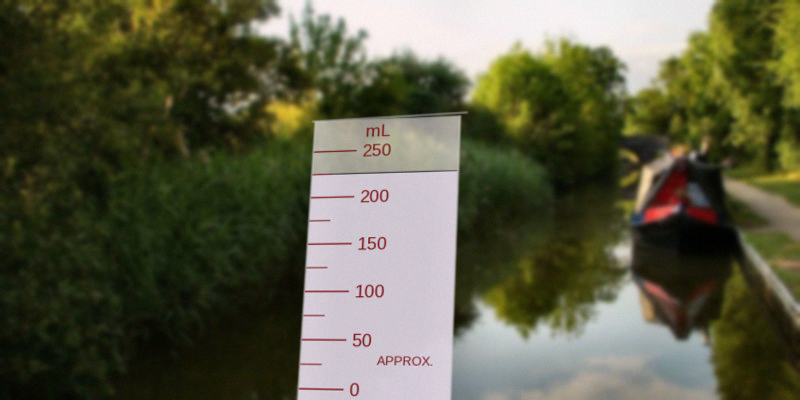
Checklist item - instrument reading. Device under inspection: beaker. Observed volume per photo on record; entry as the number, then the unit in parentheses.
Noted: 225 (mL)
